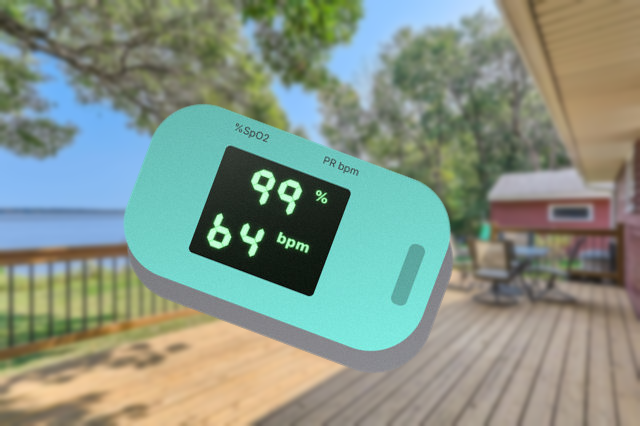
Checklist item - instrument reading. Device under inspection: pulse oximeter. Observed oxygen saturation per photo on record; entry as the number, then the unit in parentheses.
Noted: 99 (%)
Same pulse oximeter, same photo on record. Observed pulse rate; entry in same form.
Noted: 64 (bpm)
